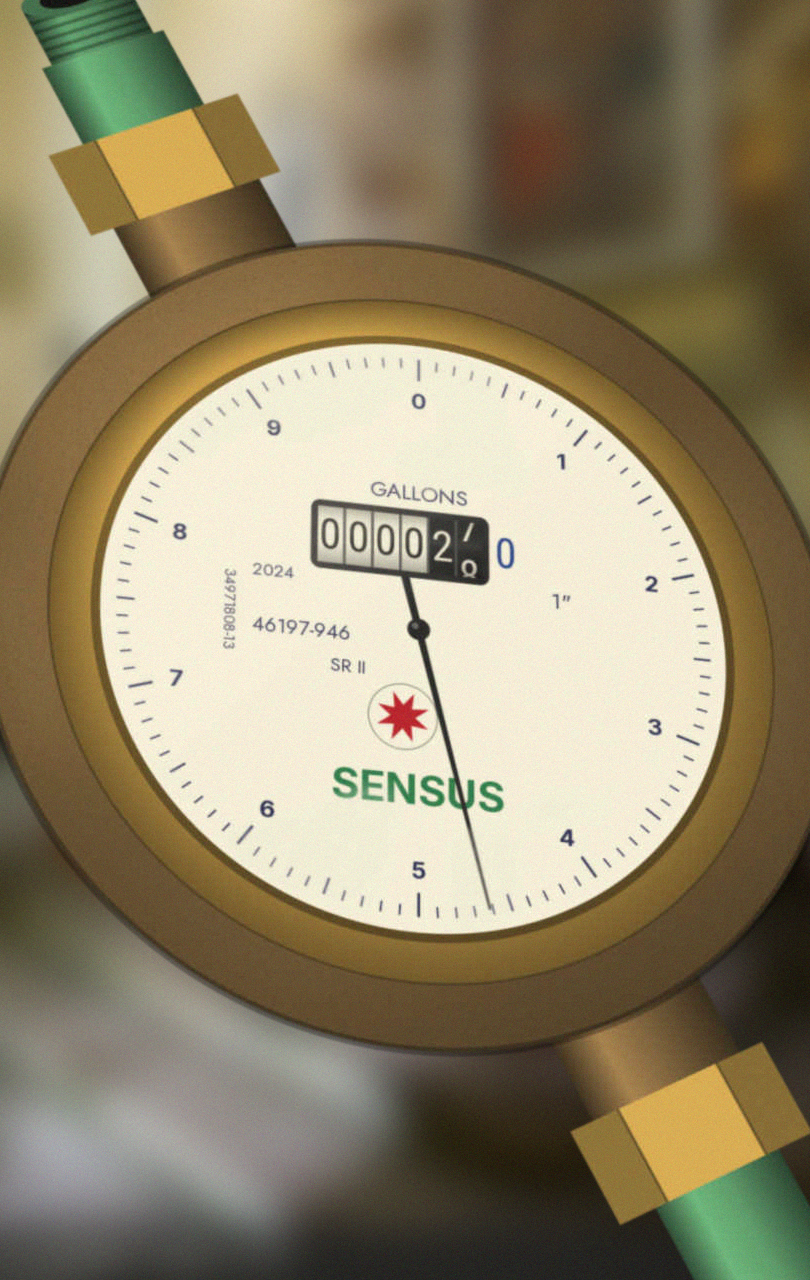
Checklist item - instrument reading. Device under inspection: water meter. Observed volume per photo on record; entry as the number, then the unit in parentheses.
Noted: 274.6 (gal)
